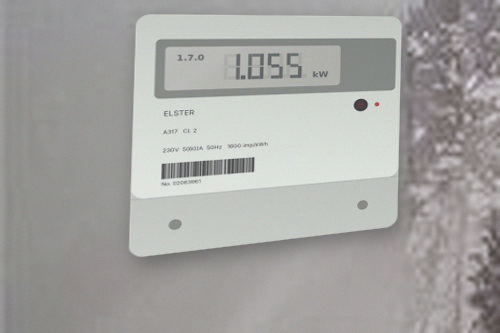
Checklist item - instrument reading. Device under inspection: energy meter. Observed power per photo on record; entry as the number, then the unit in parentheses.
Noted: 1.055 (kW)
